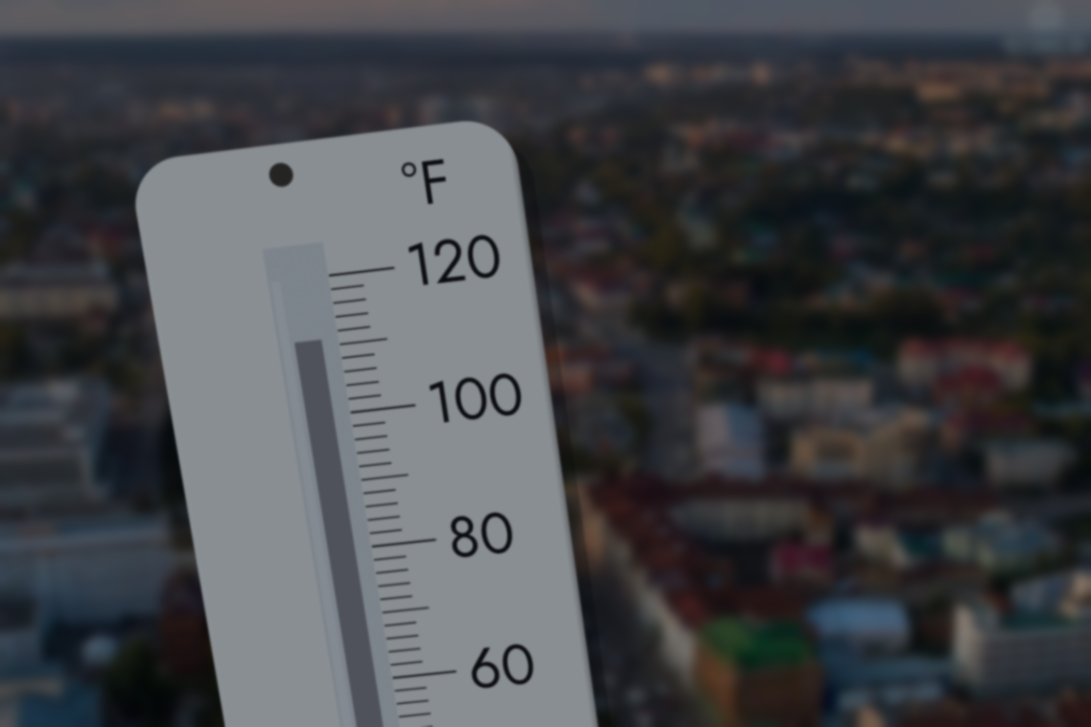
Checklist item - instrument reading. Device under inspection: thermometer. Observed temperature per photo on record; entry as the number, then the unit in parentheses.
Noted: 111 (°F)
